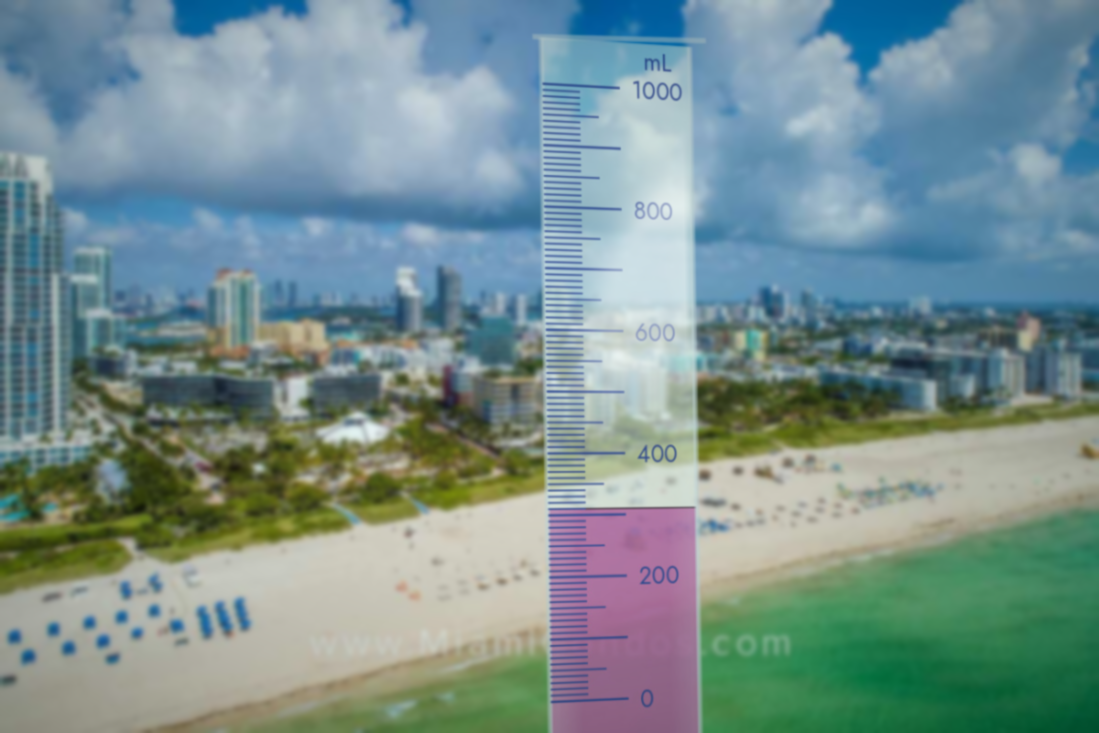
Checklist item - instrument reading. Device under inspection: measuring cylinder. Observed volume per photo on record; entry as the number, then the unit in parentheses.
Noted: 310 (mL)
